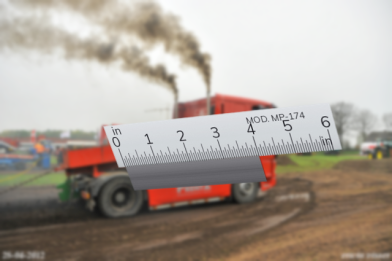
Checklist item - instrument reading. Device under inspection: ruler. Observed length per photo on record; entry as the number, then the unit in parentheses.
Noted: 4 (in)
